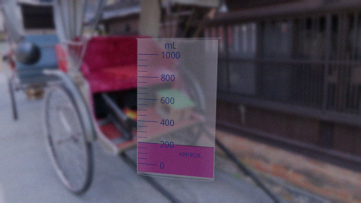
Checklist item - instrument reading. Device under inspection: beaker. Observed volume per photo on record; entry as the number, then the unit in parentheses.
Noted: 200 (mL)
